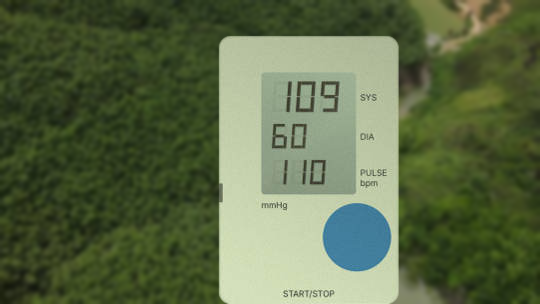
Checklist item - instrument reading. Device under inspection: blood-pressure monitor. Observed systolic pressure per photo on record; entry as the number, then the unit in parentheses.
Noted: 109 (mmHg)
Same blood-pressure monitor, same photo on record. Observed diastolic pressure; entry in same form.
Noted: 60 (mmHg)
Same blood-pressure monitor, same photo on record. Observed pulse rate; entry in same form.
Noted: 110 (bpm)
